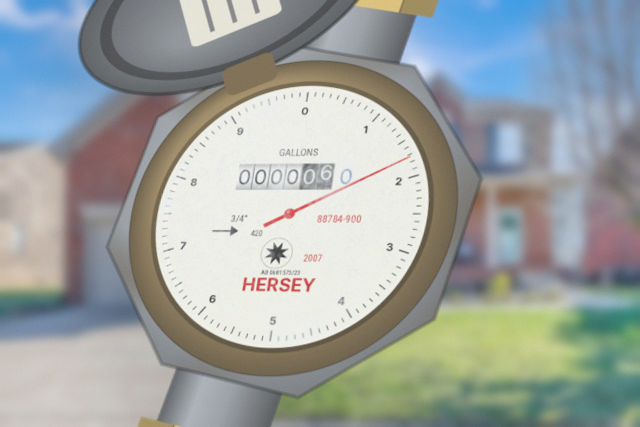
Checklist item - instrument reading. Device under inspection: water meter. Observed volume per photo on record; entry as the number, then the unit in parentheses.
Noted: 61.7 (gal)
